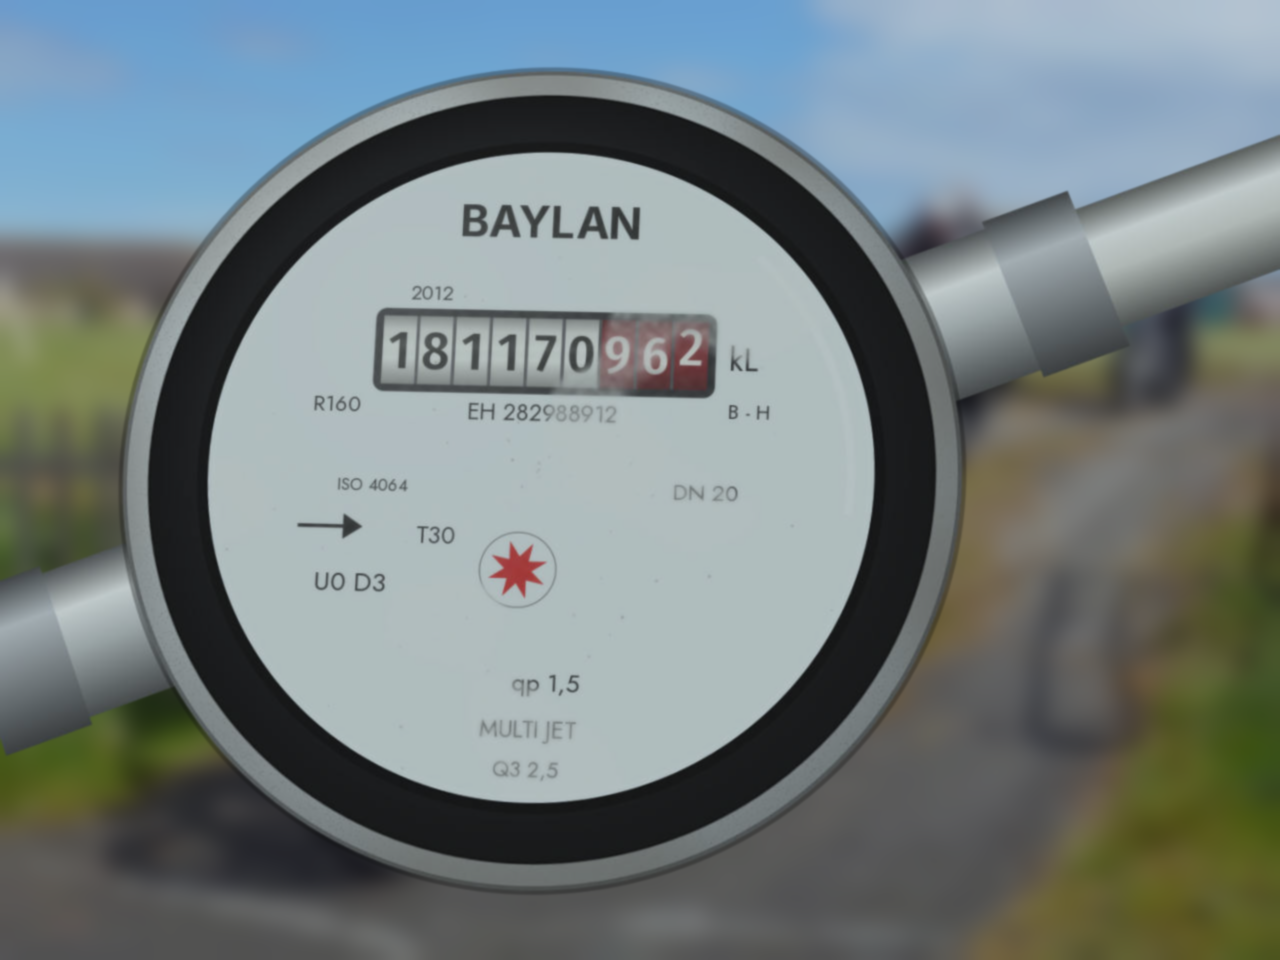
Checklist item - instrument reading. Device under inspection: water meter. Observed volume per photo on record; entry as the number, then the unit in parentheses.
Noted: 181170.962 (kL)
